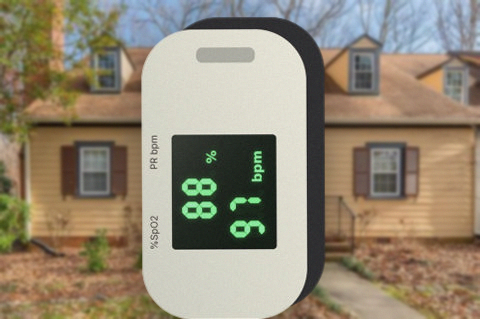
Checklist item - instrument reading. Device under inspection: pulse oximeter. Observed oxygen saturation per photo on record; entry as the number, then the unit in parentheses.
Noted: 88 (%)
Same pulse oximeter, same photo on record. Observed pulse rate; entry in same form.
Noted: 97 (bpm)
